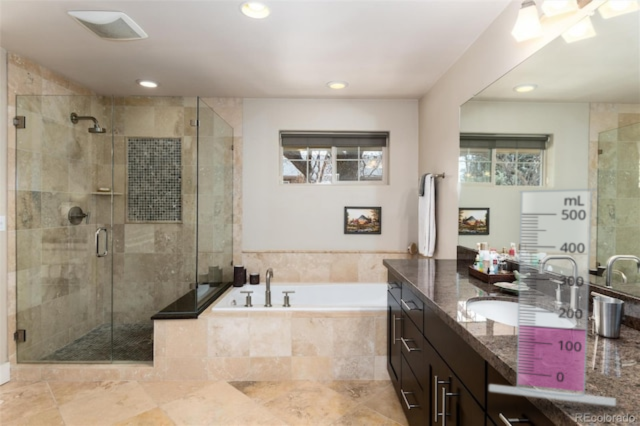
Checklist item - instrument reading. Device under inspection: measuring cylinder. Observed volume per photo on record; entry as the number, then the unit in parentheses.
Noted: 150 (mL)
